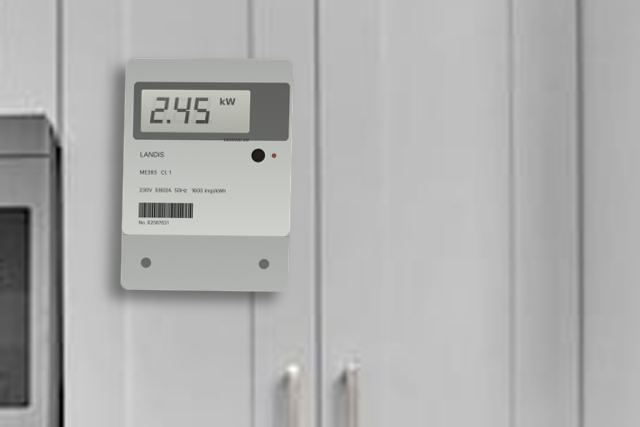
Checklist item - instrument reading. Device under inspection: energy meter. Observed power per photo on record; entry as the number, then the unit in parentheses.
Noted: 2.45 (kW)
